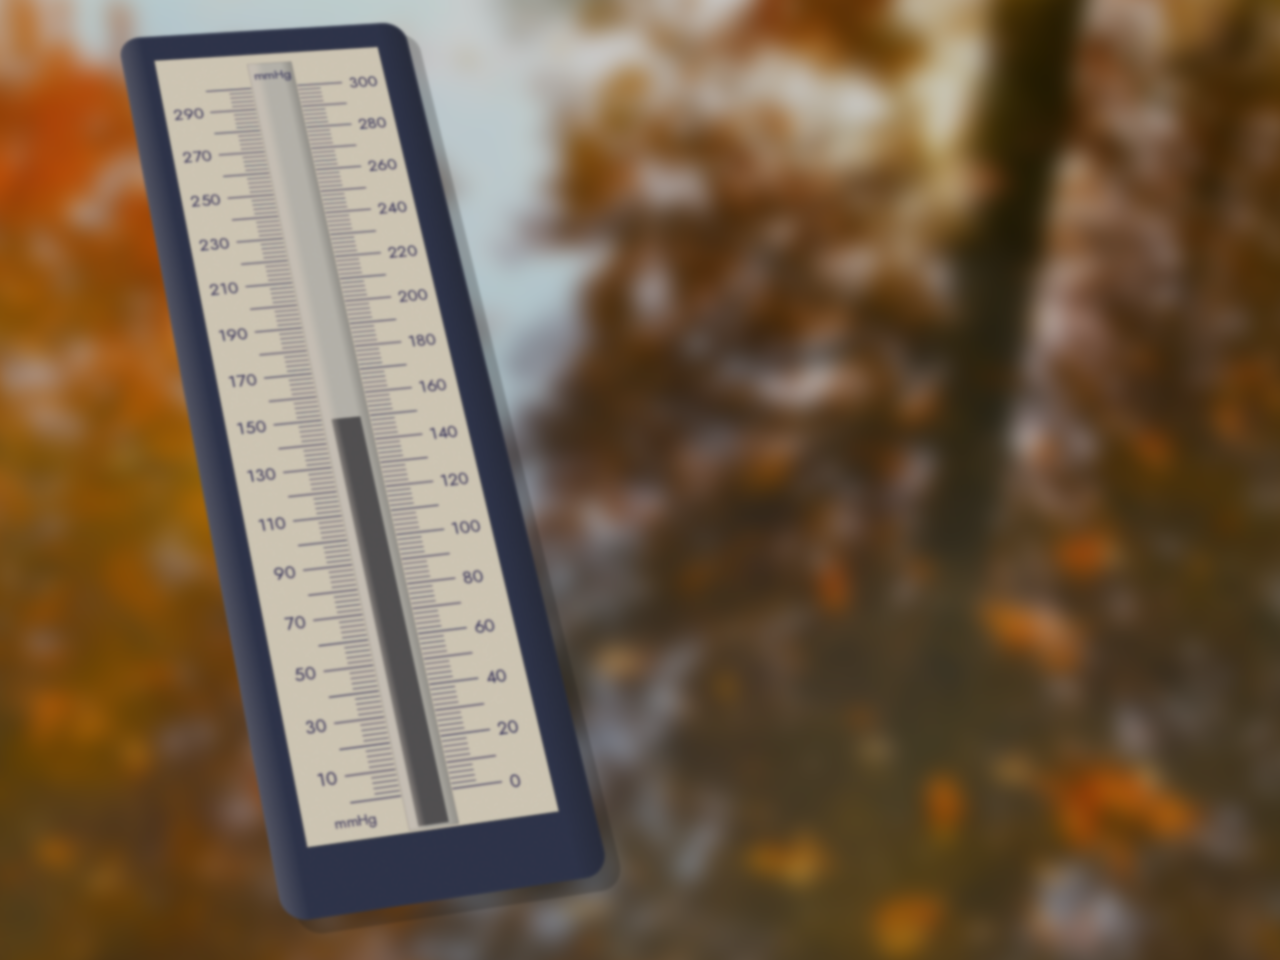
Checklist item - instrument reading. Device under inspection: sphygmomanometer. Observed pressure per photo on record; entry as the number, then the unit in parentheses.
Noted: 150 (mmHg)
